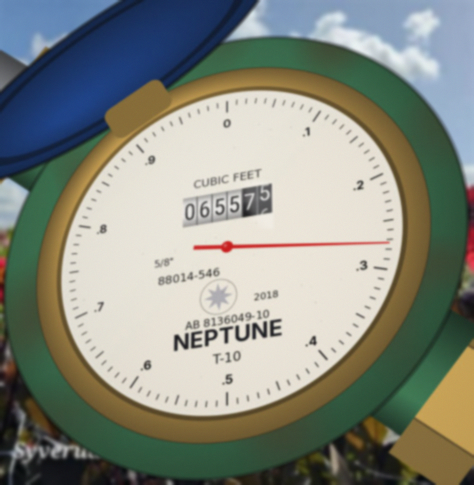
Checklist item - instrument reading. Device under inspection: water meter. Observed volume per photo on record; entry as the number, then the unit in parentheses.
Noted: 65575.27 (ft³)
